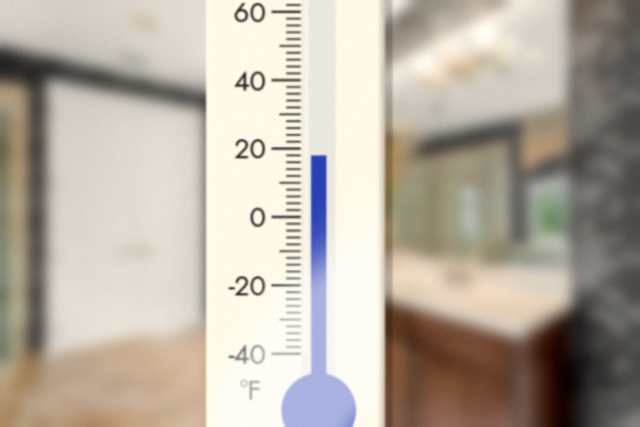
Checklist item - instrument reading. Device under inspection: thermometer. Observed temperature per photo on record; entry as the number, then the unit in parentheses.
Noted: 18 (°F)
